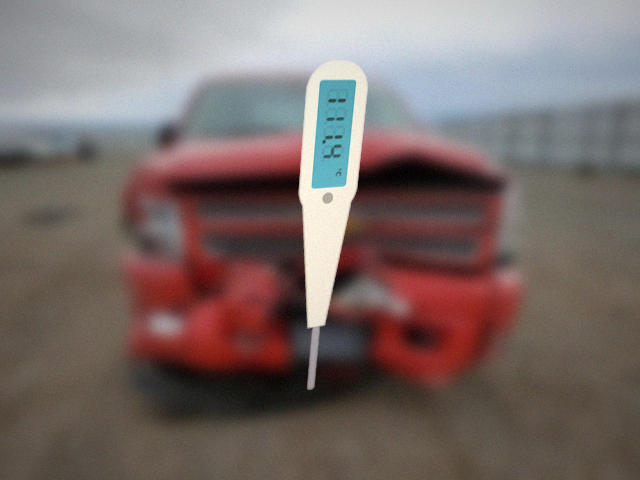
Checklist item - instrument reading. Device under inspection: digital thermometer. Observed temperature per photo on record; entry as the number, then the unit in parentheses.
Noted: 111.4 (°C)
